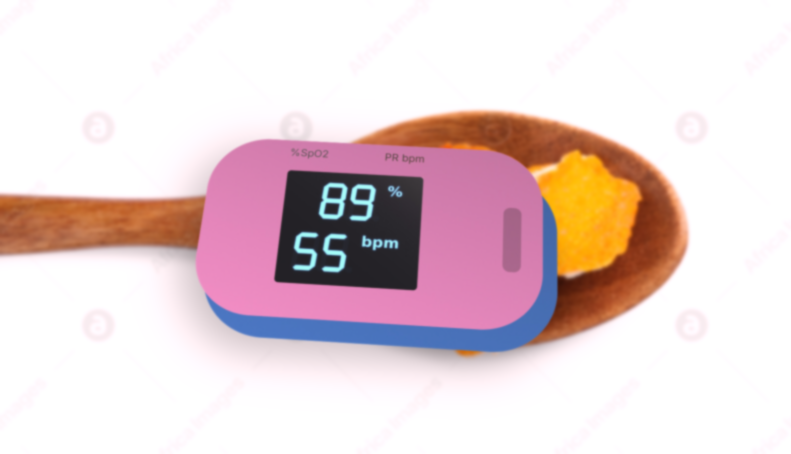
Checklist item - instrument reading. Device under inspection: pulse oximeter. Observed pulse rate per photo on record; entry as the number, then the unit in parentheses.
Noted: 55 (bpm)
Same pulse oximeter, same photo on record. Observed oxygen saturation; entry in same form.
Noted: 89 (%)
